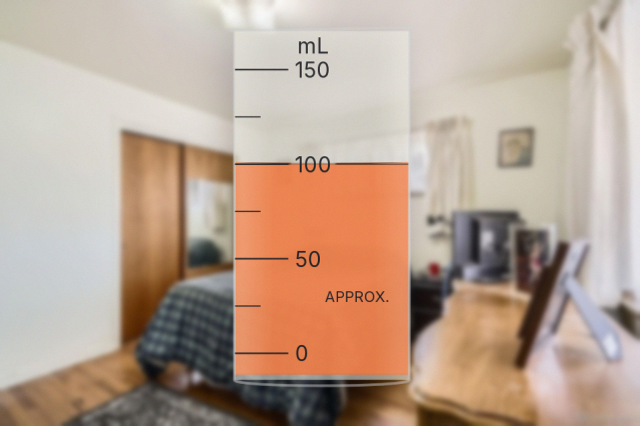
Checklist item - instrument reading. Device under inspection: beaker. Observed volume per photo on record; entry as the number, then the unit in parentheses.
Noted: 100 (mL)
